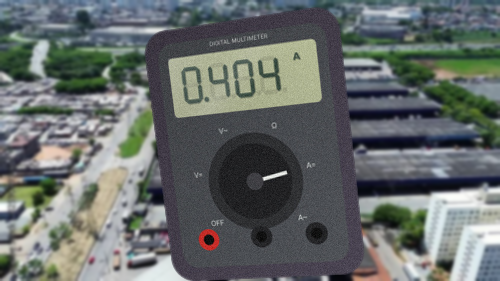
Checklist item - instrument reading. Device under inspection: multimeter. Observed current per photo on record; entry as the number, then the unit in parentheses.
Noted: 0.404 (A)
